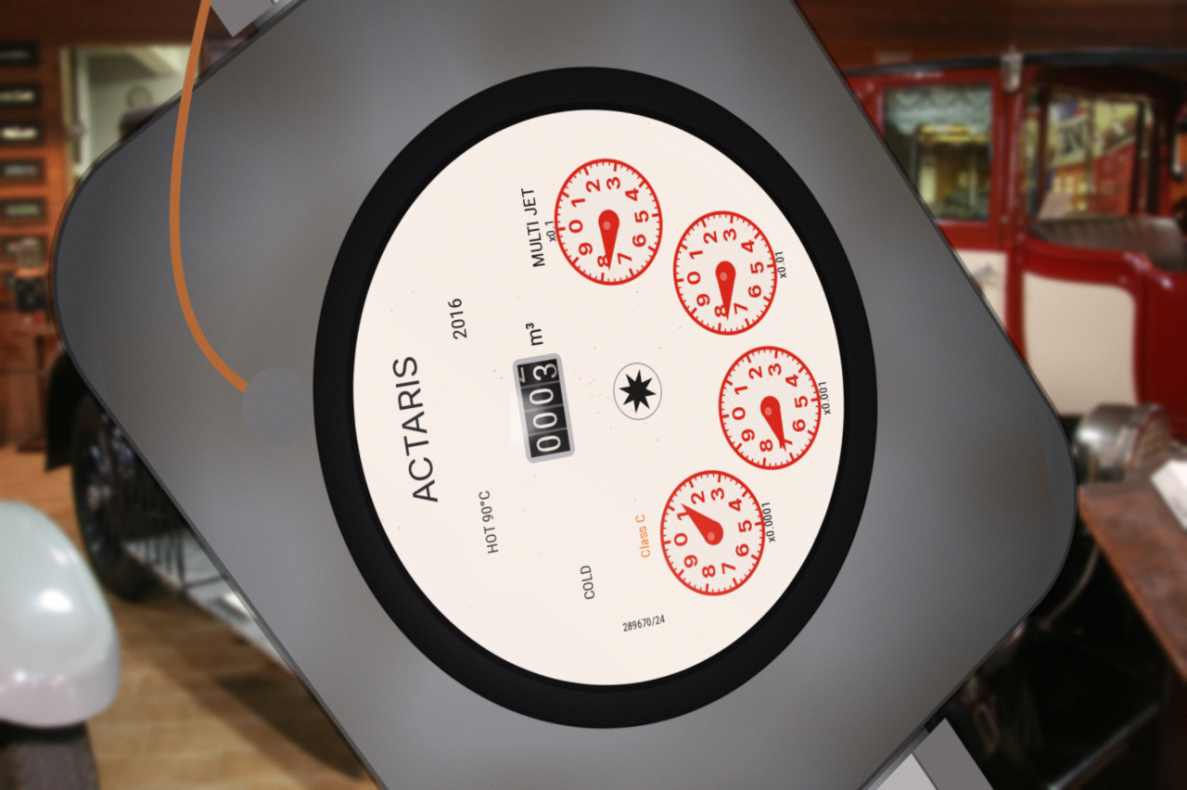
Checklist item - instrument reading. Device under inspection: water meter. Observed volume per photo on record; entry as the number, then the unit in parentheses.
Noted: 2.7771 (m³)
